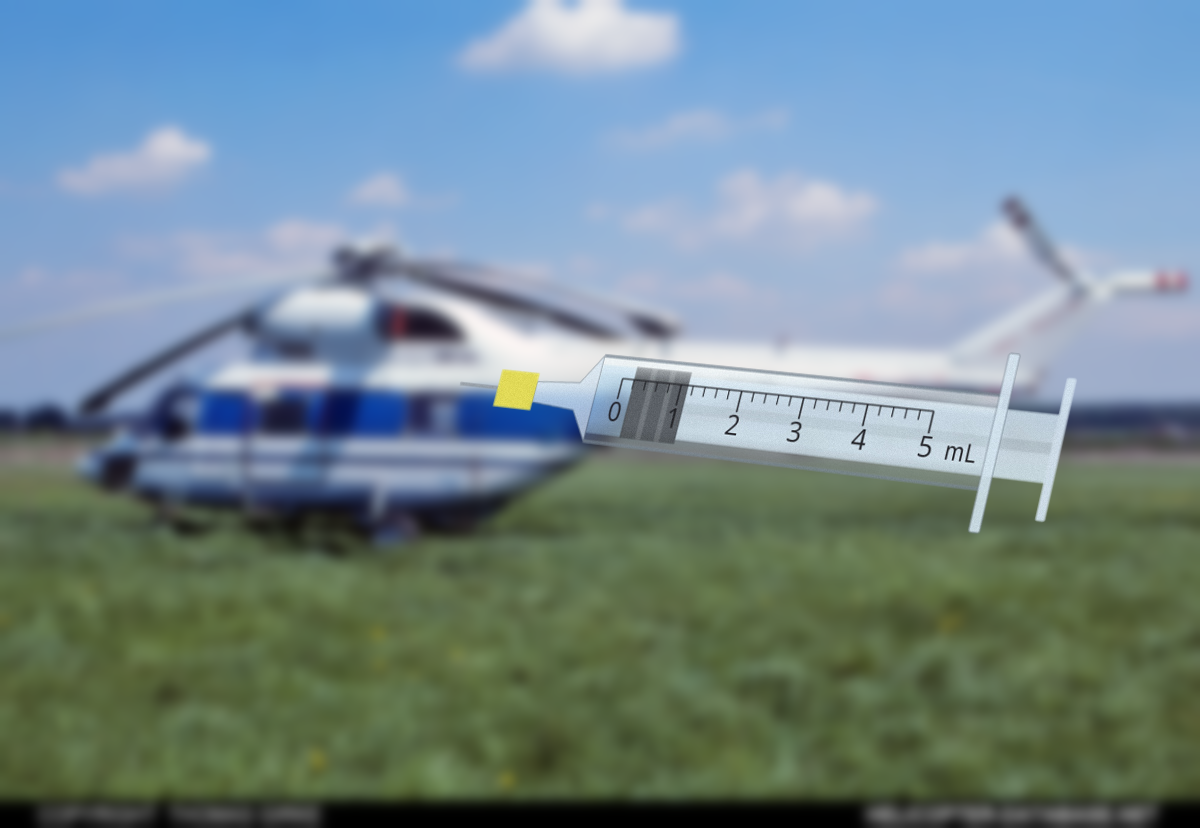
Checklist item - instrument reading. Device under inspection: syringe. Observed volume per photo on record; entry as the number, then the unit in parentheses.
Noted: 0.2 (mL)
